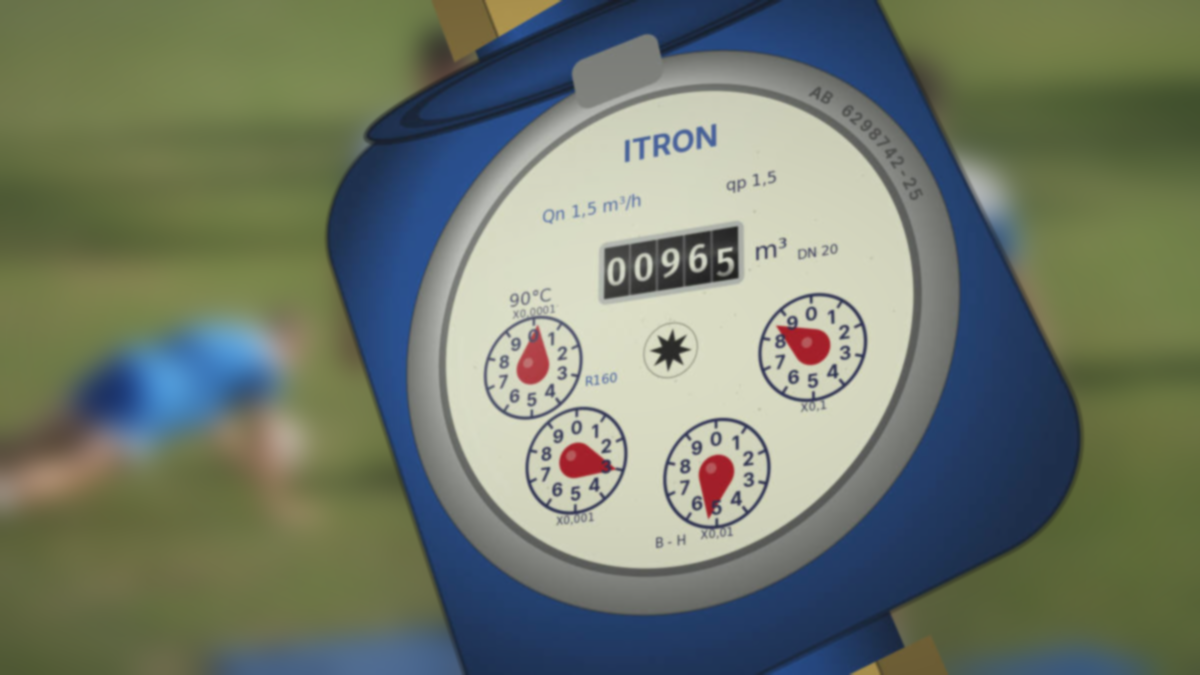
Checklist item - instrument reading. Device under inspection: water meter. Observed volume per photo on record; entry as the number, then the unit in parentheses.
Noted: 964.8530 (m³)
